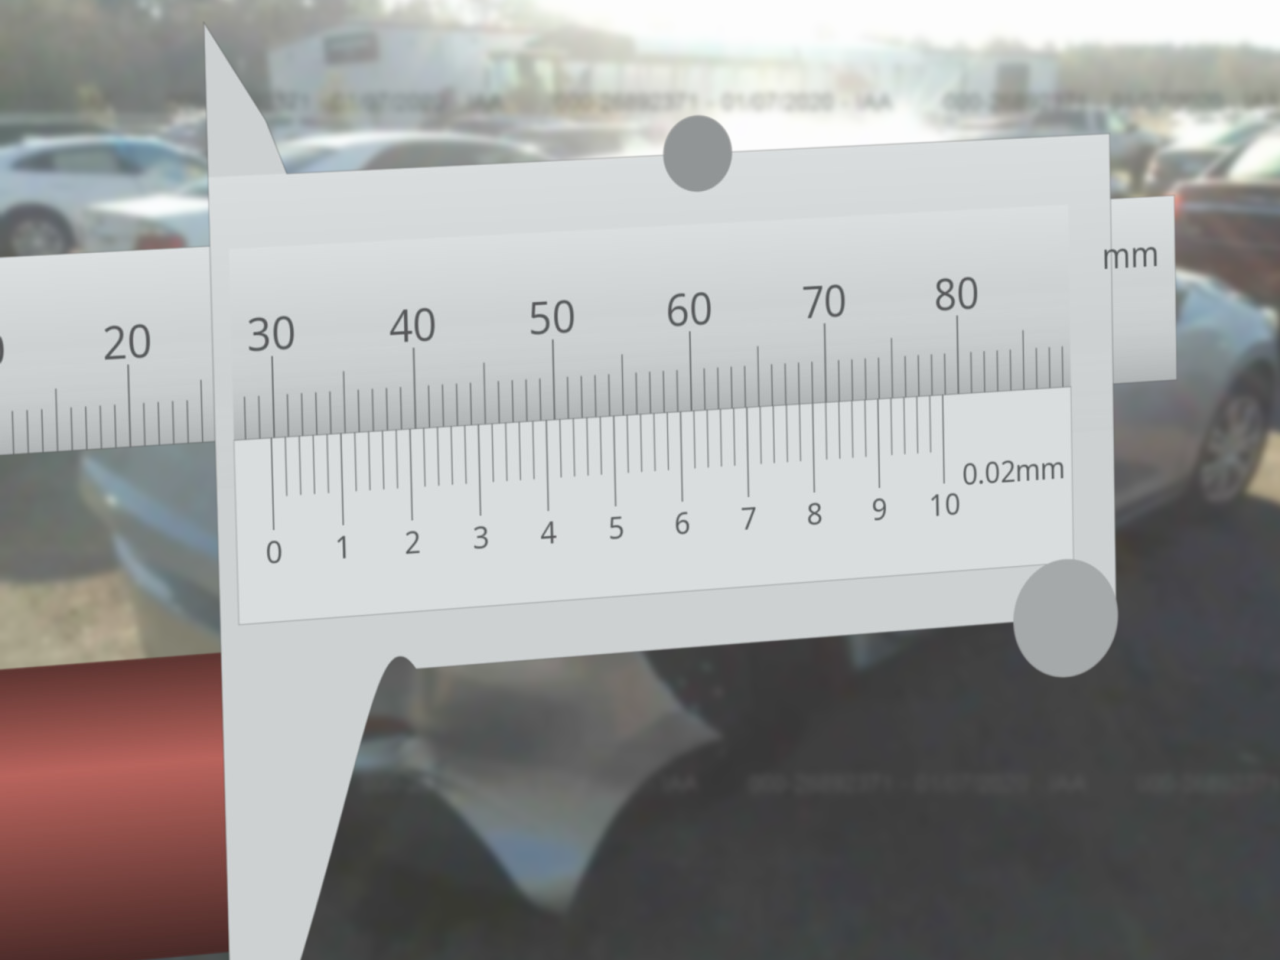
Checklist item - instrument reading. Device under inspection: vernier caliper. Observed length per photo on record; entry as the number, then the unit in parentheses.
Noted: 29.8 (mm)
